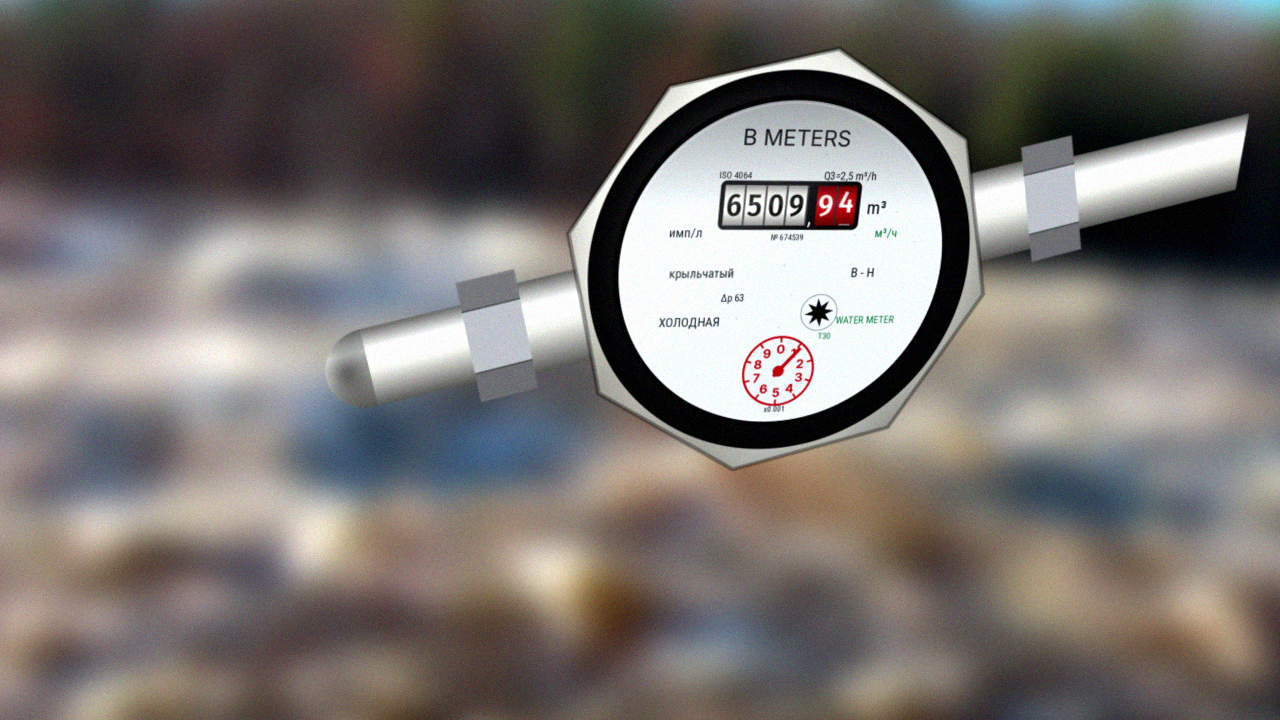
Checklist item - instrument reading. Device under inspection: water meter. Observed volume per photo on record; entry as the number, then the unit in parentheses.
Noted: 6509.941 (m³)
